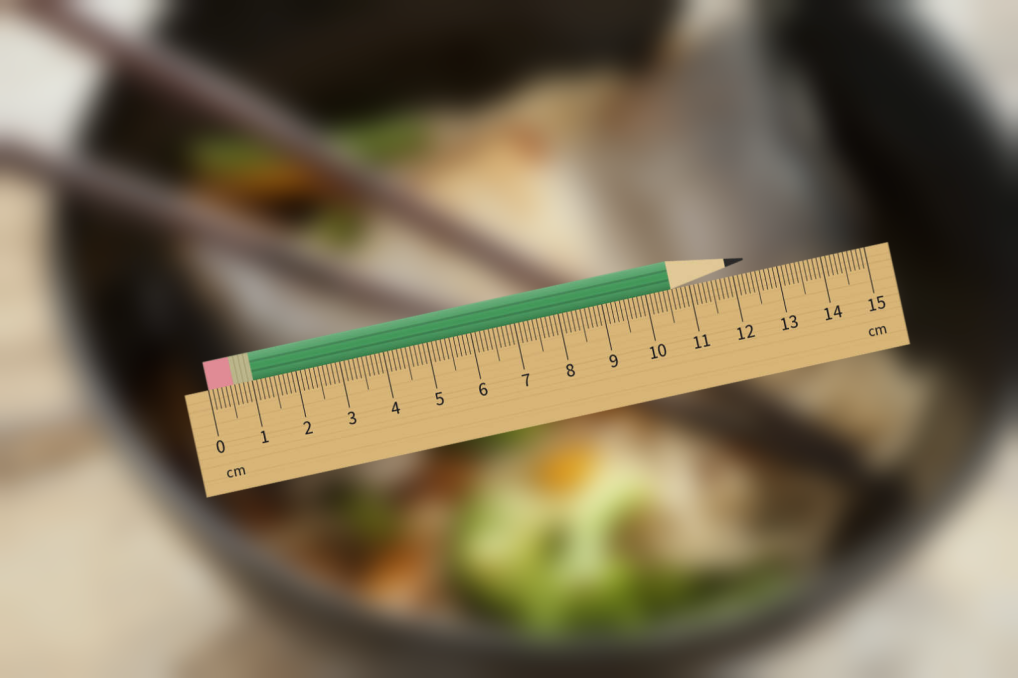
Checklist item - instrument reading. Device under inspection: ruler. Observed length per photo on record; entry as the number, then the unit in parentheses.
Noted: 12.3 (cm)
